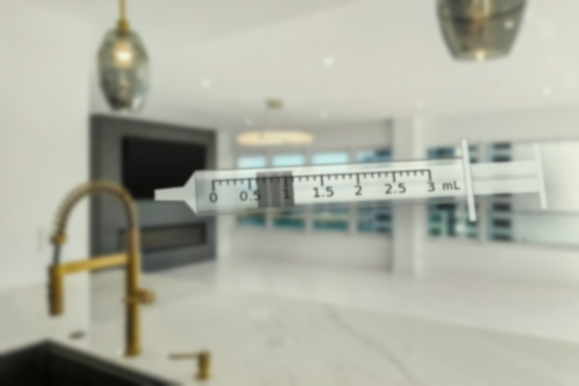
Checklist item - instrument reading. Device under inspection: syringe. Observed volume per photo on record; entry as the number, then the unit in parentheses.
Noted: 0.6 (mL)
